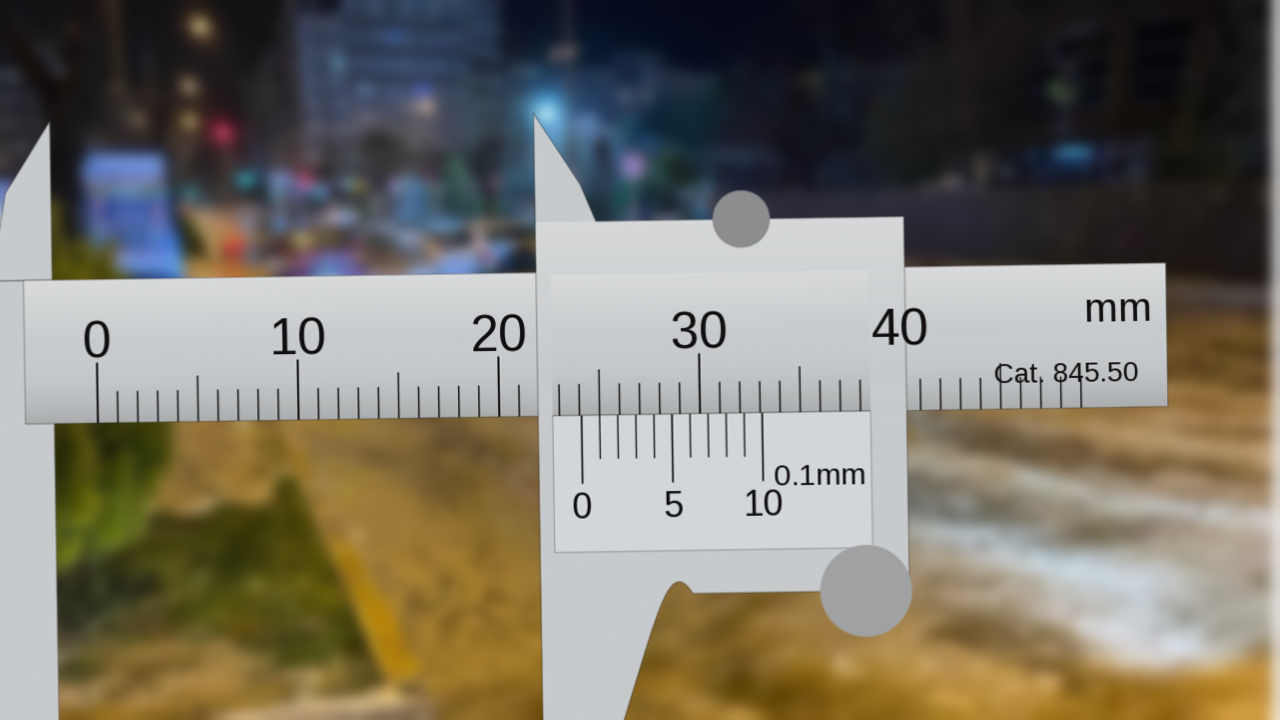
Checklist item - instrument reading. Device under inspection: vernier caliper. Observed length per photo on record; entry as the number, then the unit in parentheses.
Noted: 24.1 (mm)
